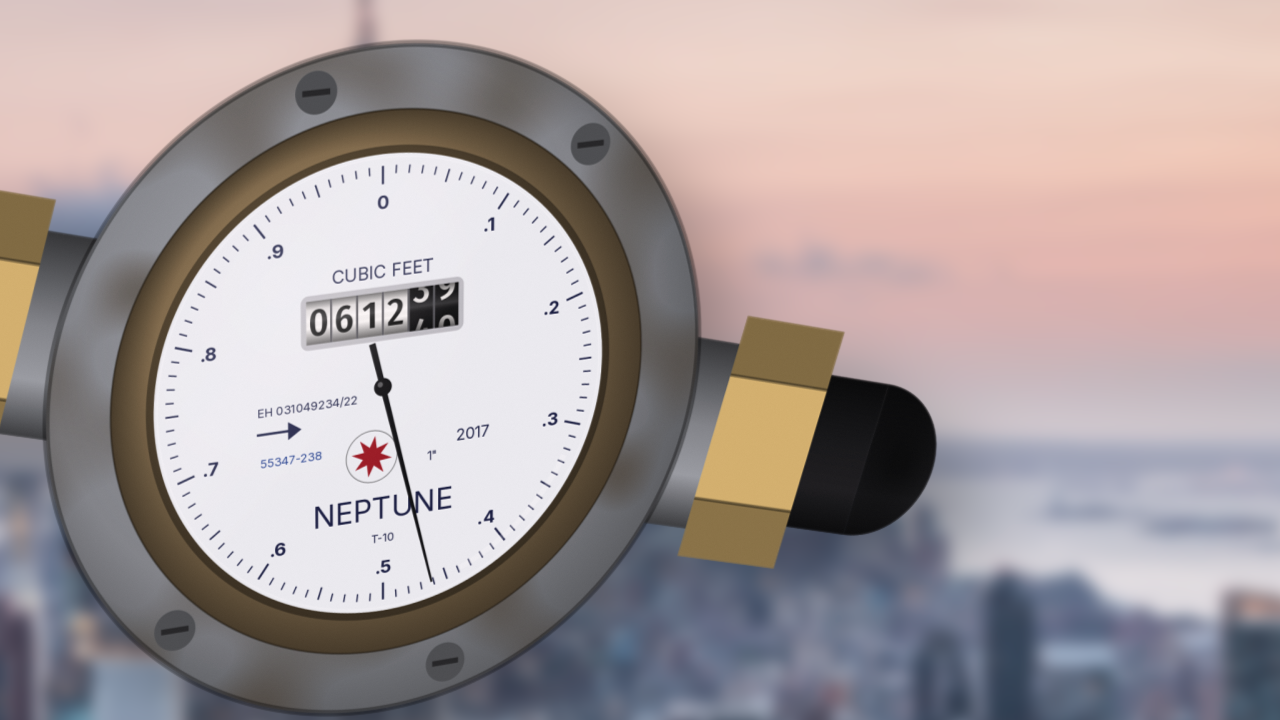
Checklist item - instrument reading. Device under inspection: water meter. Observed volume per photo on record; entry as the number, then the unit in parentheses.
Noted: 61239.46 (ft³)
